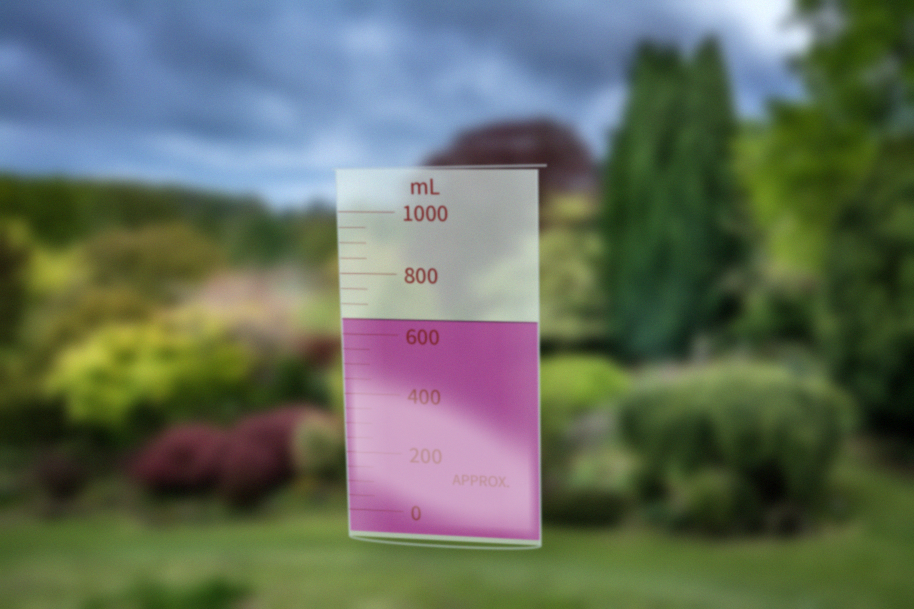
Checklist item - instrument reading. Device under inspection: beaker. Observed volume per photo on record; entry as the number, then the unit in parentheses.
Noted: 650 (mL)
